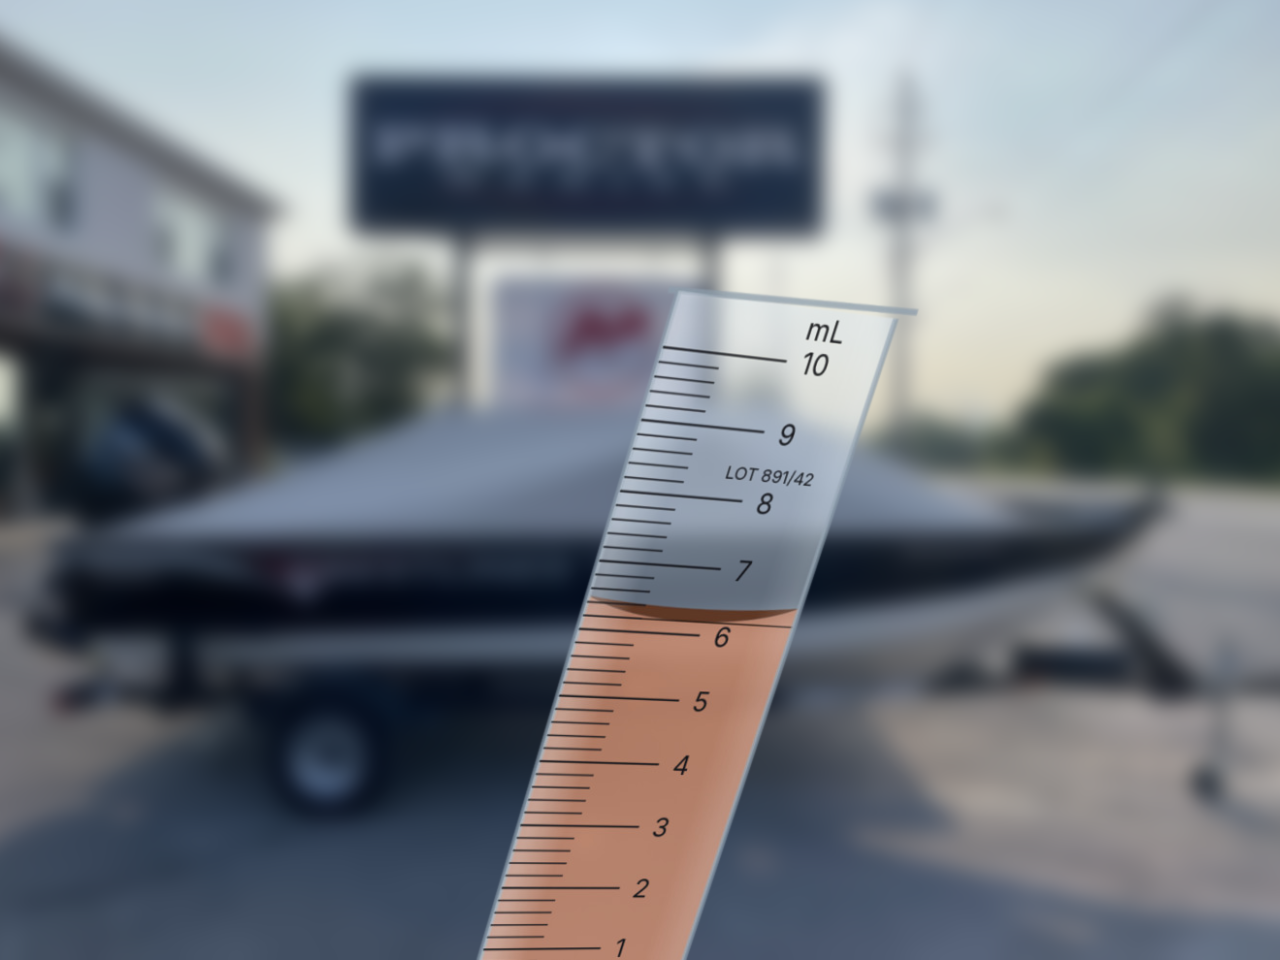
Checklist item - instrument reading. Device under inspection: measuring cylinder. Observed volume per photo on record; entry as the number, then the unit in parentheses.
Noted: 6.2 (mL)
